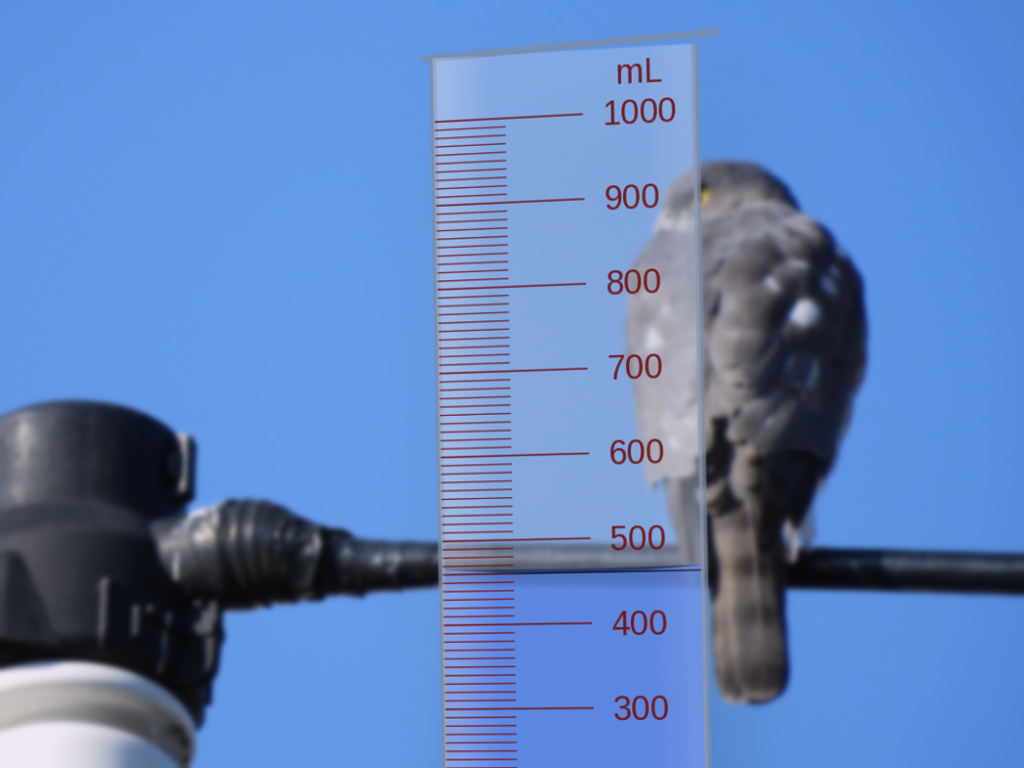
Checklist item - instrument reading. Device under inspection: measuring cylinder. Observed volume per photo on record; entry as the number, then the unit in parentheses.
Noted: 460 (mL)
